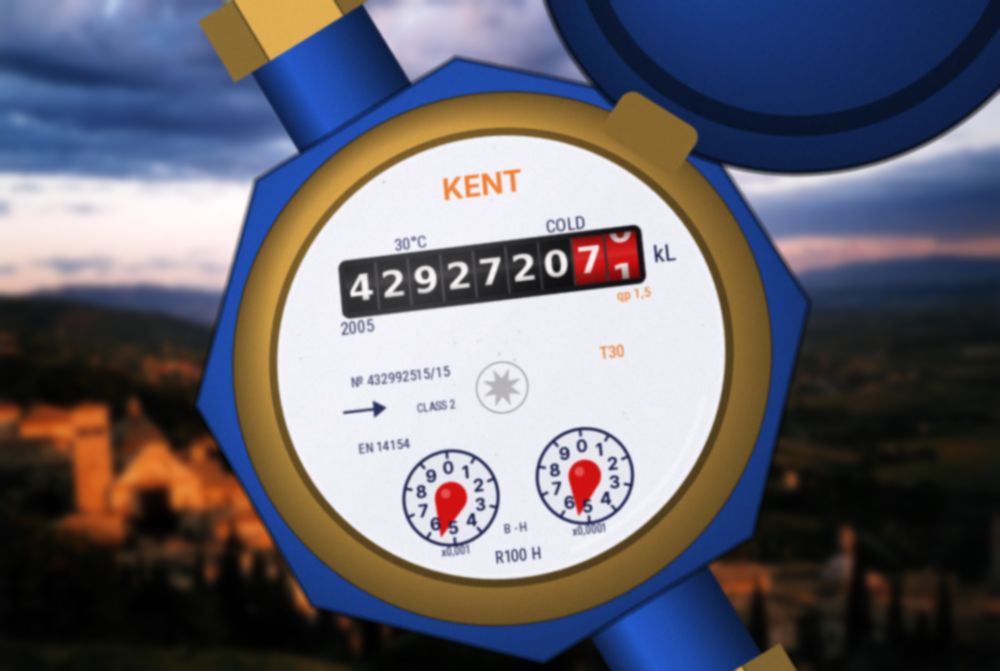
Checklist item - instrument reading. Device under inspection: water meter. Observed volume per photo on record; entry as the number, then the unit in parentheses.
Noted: 4292720.7055 (kL)
